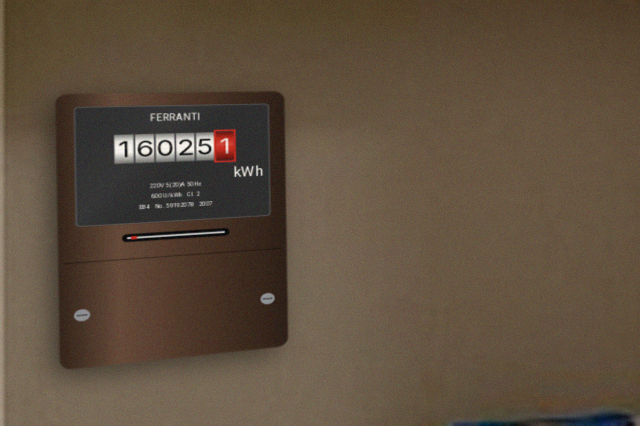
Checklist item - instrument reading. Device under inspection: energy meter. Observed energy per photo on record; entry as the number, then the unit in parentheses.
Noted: 16025.1 (kWh)
